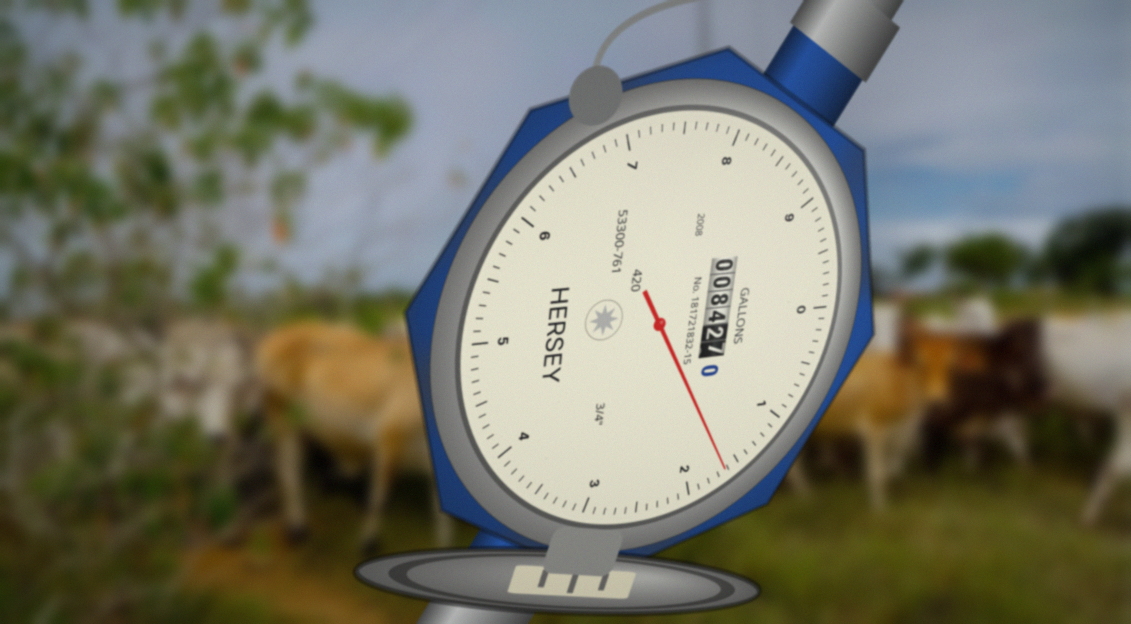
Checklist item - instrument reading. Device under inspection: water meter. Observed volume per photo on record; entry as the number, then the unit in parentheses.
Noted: 84271.6 (gal)
